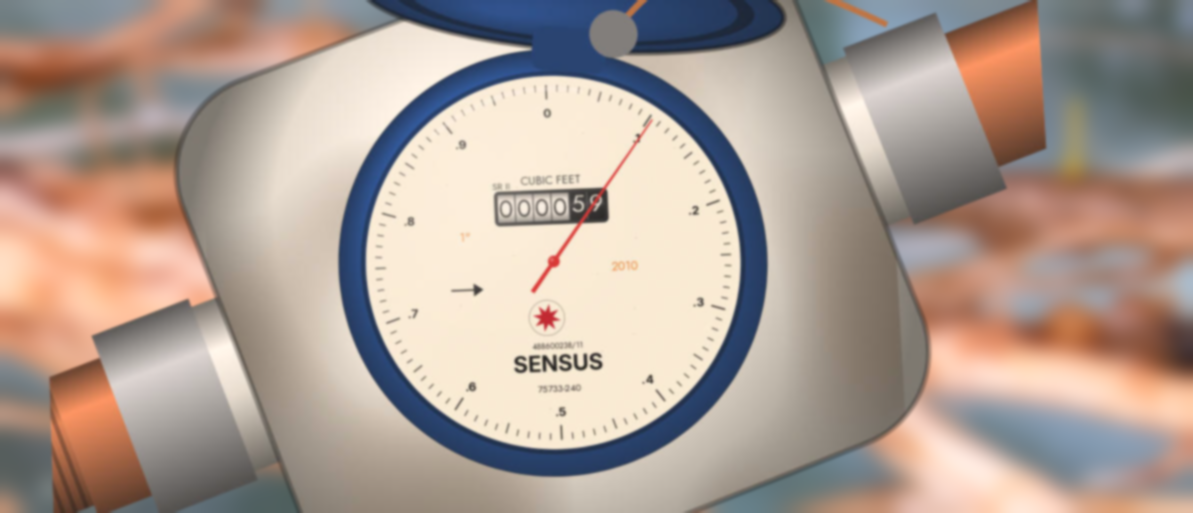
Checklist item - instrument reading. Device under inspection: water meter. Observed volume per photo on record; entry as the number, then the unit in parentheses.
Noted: 59.10 (ft³)
